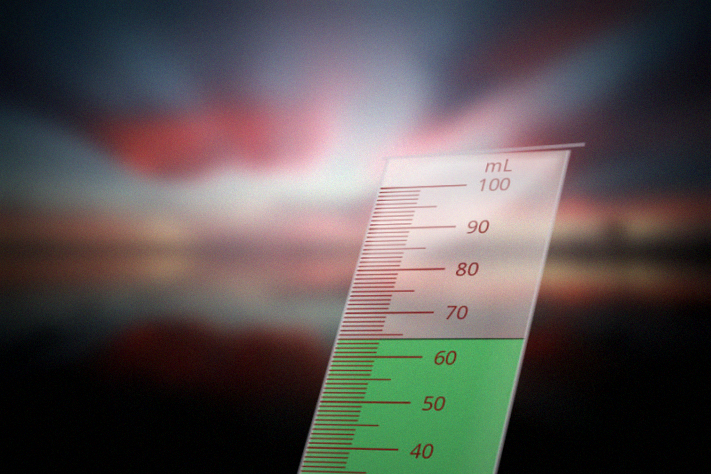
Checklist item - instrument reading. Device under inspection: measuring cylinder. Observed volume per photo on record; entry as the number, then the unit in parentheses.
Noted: 64 (mL)
